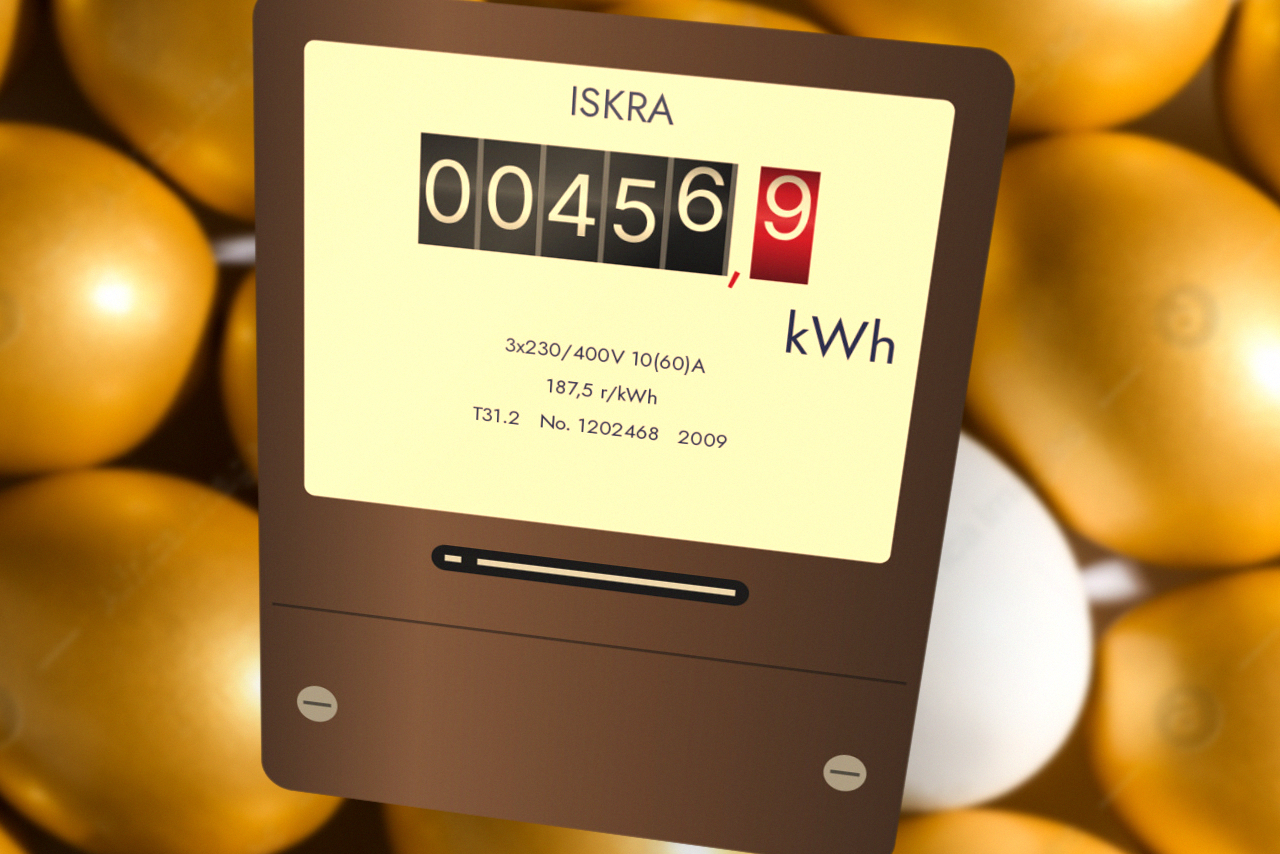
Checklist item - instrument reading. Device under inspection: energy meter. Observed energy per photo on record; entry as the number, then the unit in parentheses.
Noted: 456.9 (kWh)
